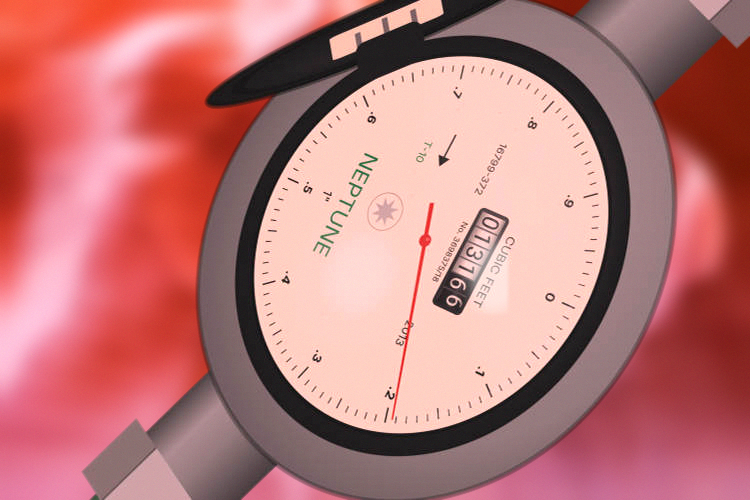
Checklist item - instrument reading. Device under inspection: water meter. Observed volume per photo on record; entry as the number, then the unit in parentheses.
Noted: 13166.19 (ft³)
